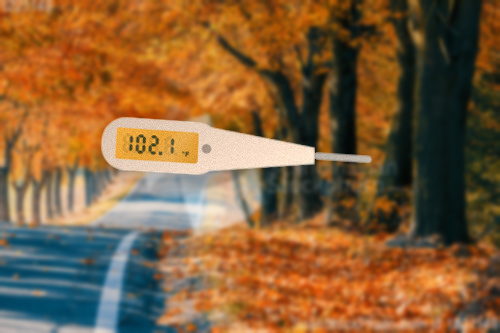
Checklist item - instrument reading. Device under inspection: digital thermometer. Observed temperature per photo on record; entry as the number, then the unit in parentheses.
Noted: 102.1 (°F)
